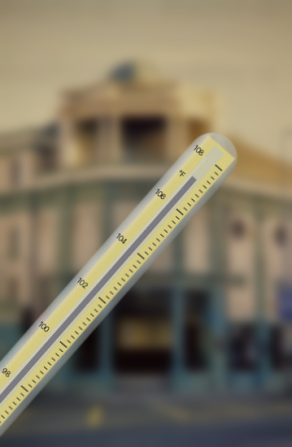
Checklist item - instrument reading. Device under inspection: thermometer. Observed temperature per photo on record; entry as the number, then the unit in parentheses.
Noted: 107.2 (°F)
